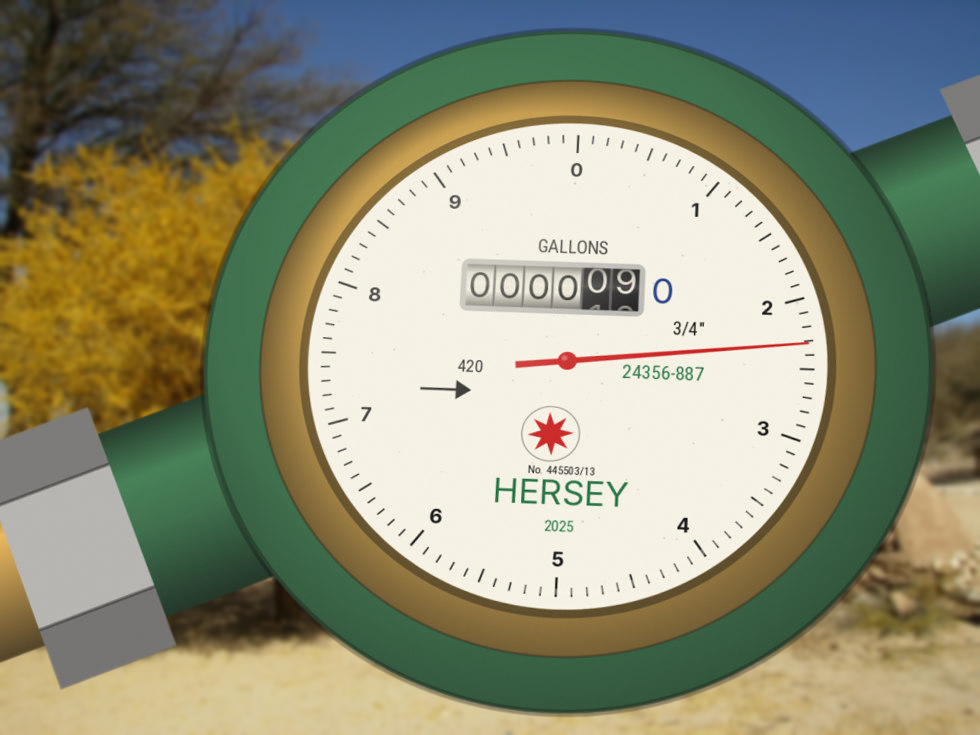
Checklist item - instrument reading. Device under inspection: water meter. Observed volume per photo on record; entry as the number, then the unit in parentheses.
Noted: 92.3 (gal)
